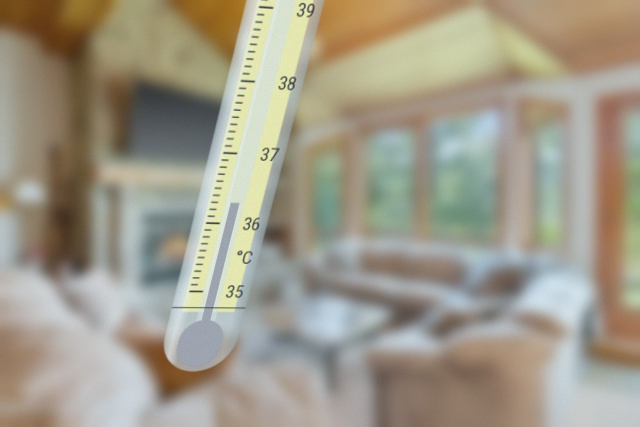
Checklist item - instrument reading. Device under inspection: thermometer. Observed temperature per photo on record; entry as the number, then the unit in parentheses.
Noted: 36.3 (°C)
